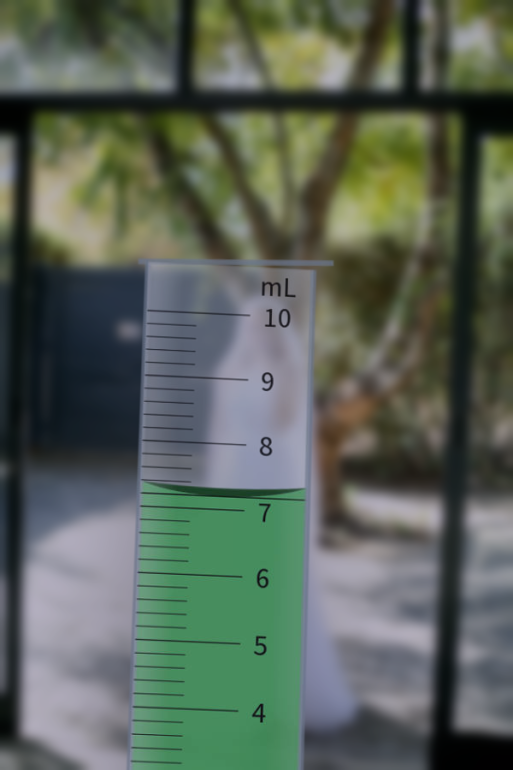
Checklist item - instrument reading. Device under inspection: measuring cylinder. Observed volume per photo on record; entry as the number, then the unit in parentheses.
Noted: 7.2 (mL)
